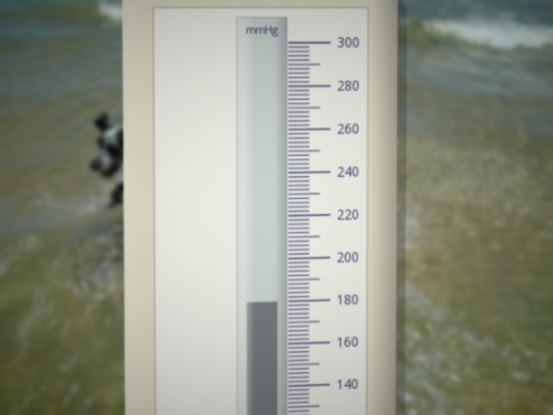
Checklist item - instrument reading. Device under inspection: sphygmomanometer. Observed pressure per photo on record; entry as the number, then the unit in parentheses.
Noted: 180 (mmHg)
